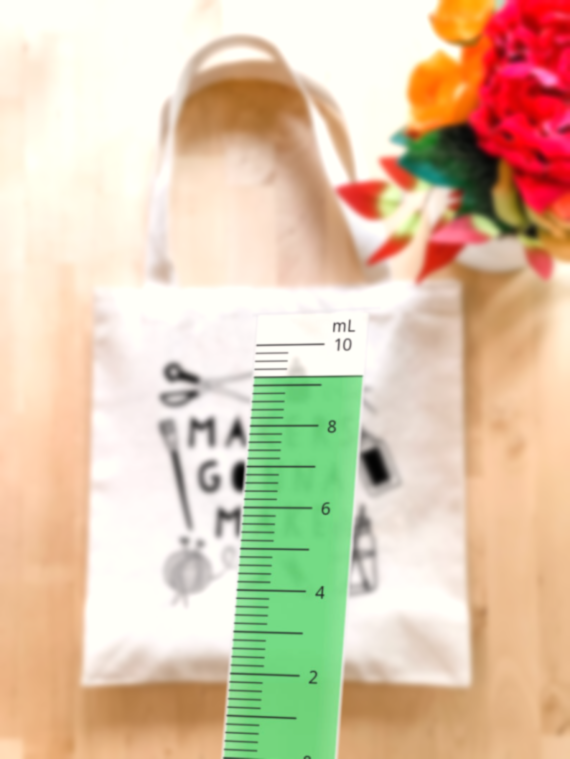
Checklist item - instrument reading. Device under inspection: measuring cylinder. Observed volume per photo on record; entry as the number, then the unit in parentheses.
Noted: 9.2 (mL)
